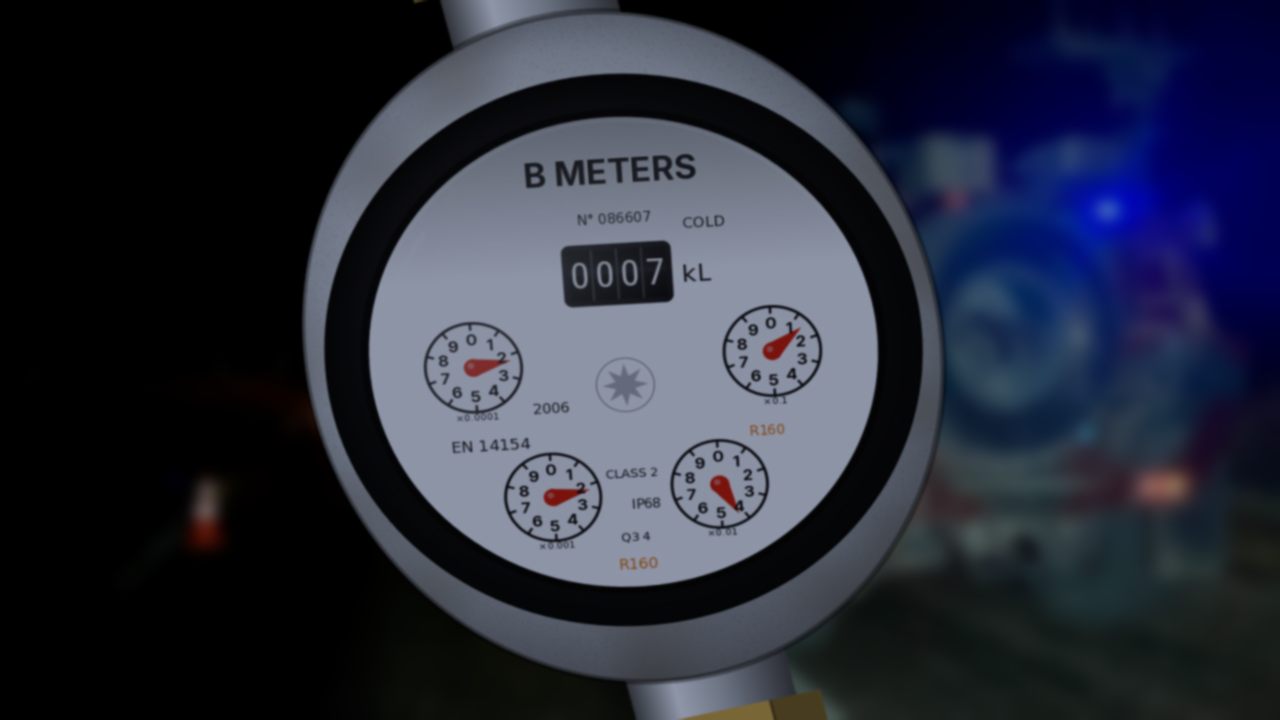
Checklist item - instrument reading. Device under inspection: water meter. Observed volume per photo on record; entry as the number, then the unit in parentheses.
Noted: 7.1422 (kL)
